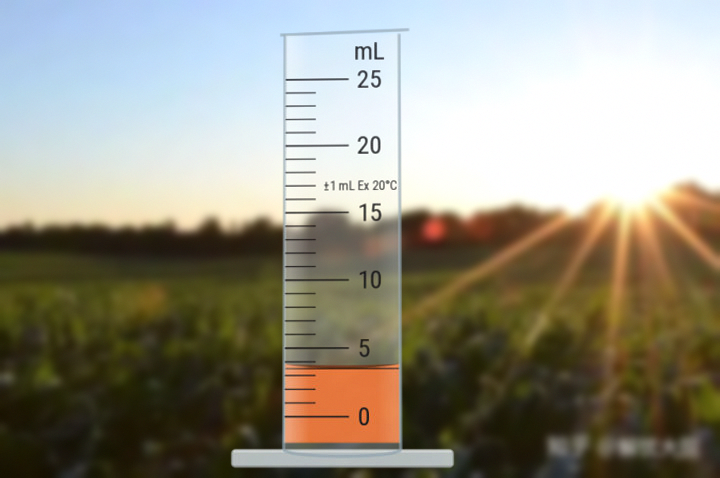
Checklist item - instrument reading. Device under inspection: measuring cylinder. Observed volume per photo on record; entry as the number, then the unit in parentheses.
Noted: 3.5 (mL)
